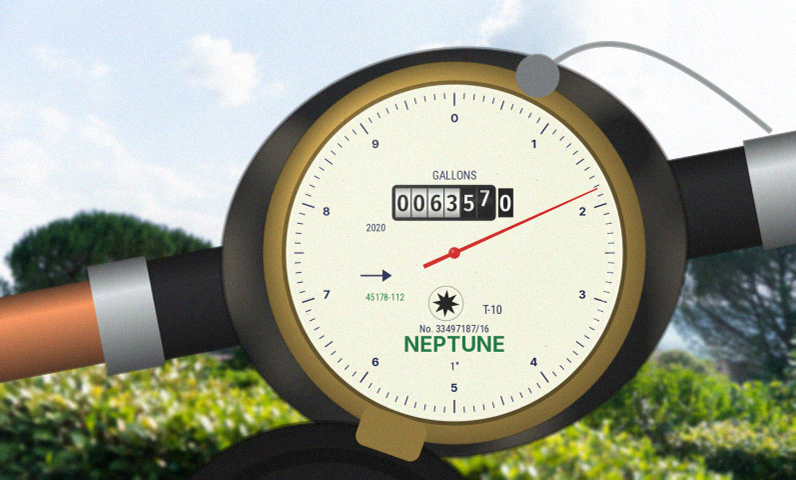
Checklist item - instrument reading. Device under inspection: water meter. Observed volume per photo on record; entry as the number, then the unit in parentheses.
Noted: 63571.8 (gal)
